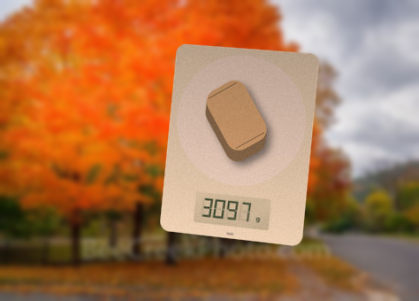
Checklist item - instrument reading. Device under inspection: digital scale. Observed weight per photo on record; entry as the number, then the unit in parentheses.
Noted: 3097 (g)
